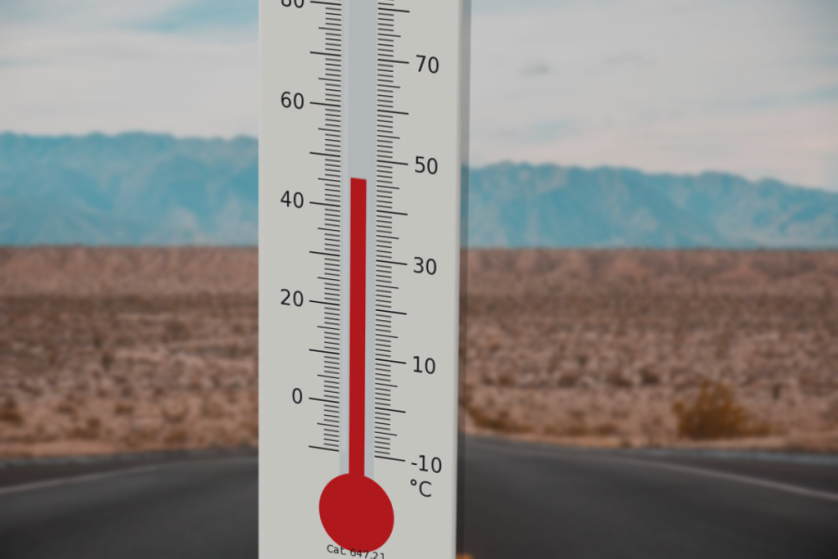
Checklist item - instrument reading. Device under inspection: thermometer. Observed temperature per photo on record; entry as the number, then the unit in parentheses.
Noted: 46 (°C)
